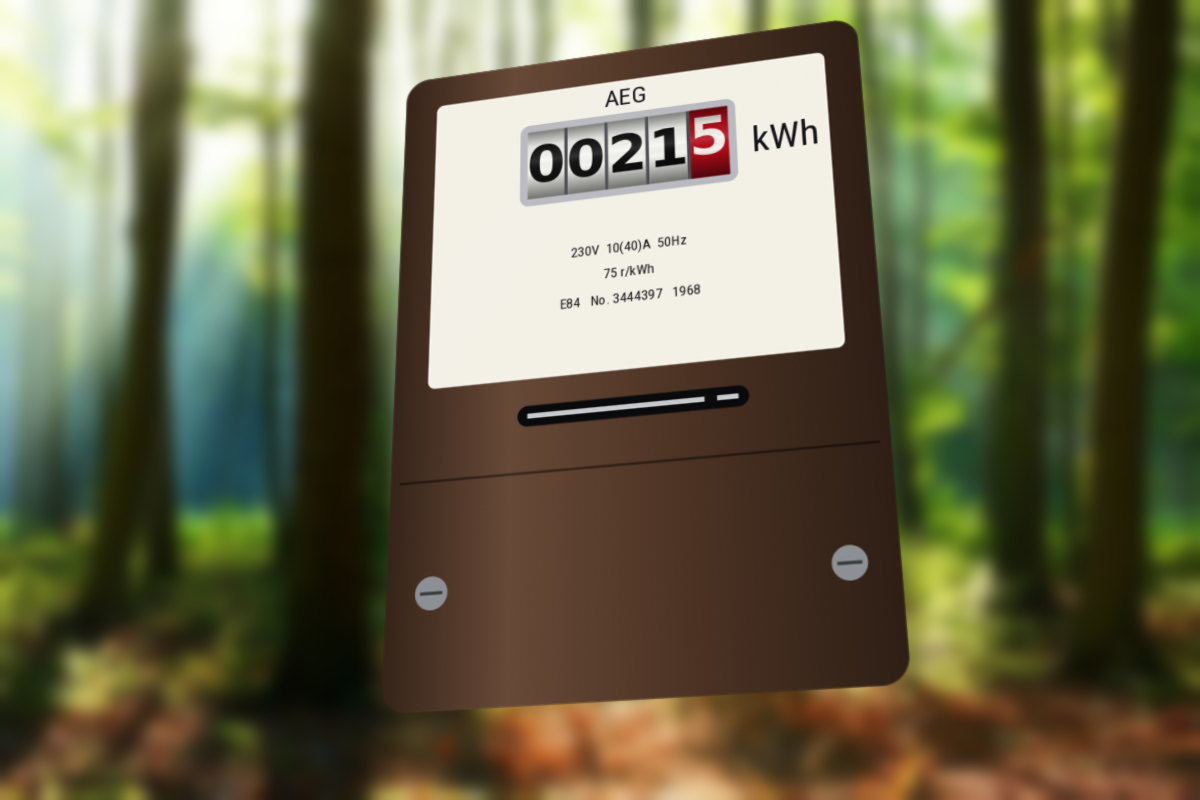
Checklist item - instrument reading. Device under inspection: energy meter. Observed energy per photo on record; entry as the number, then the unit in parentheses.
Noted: 21.5 (kWh)
